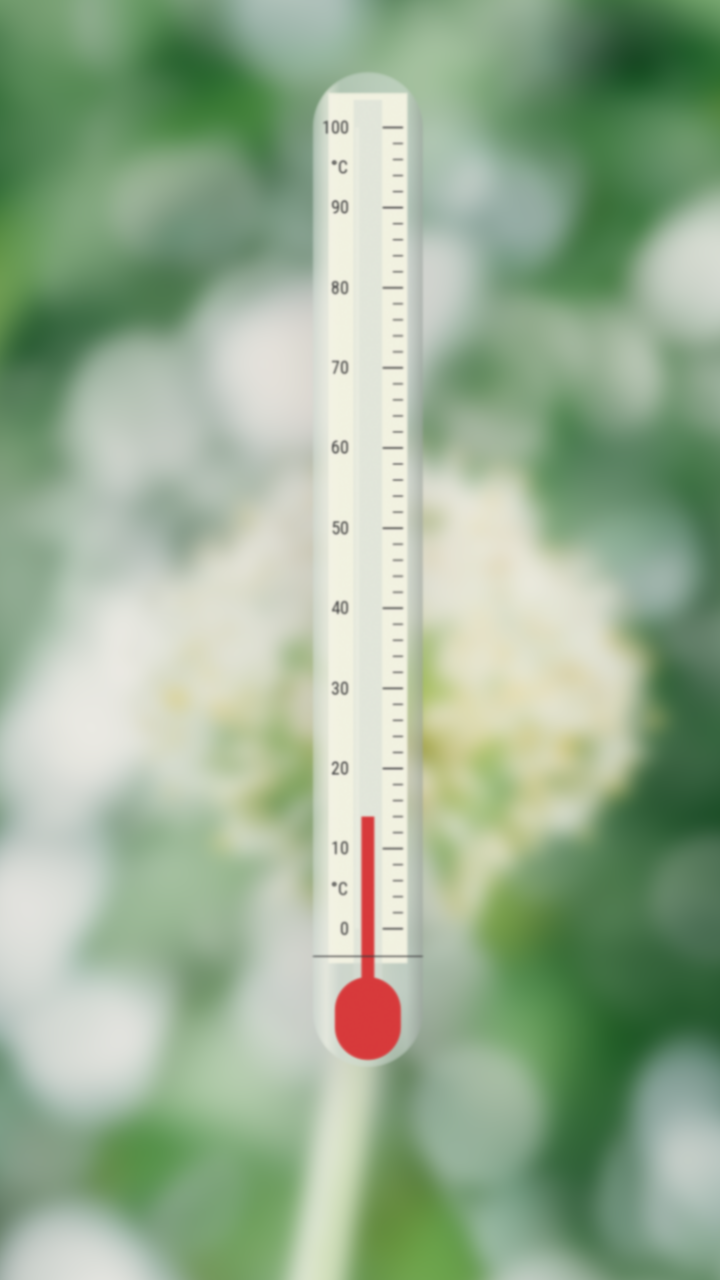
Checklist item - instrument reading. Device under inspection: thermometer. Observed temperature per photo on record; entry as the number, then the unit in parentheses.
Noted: 14 (°C)
